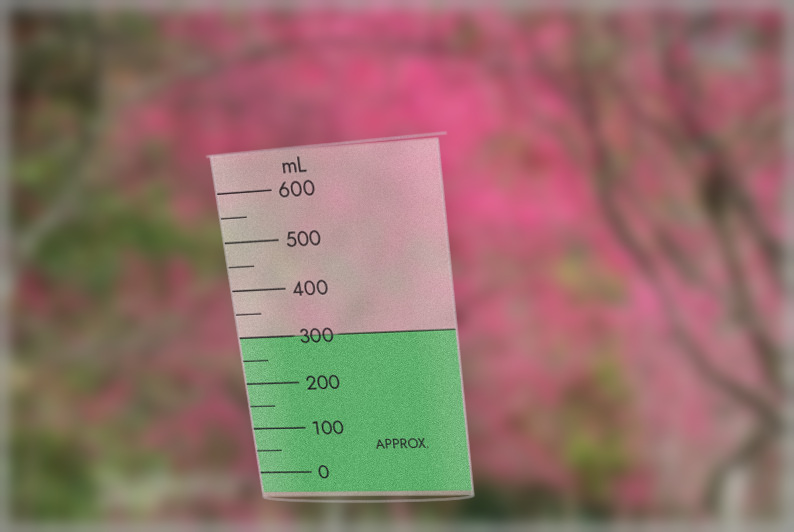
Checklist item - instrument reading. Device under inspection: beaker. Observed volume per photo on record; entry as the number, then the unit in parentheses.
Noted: 300 (mL)
